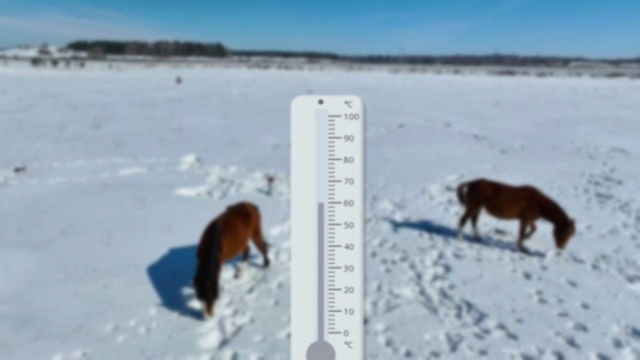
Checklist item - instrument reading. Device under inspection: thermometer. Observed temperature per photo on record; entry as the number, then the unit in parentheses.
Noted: 60 (°C)
